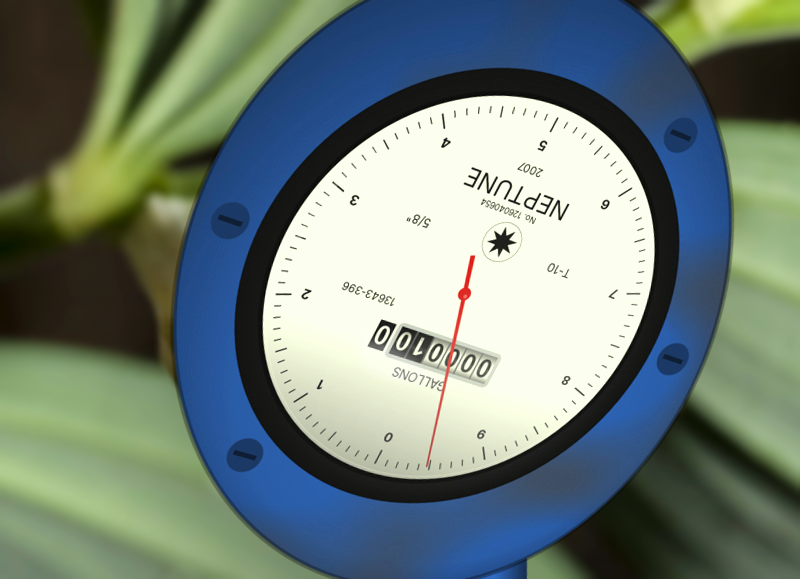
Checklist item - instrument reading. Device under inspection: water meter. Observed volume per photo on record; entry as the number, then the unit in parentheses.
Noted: 99.5 (gal)
